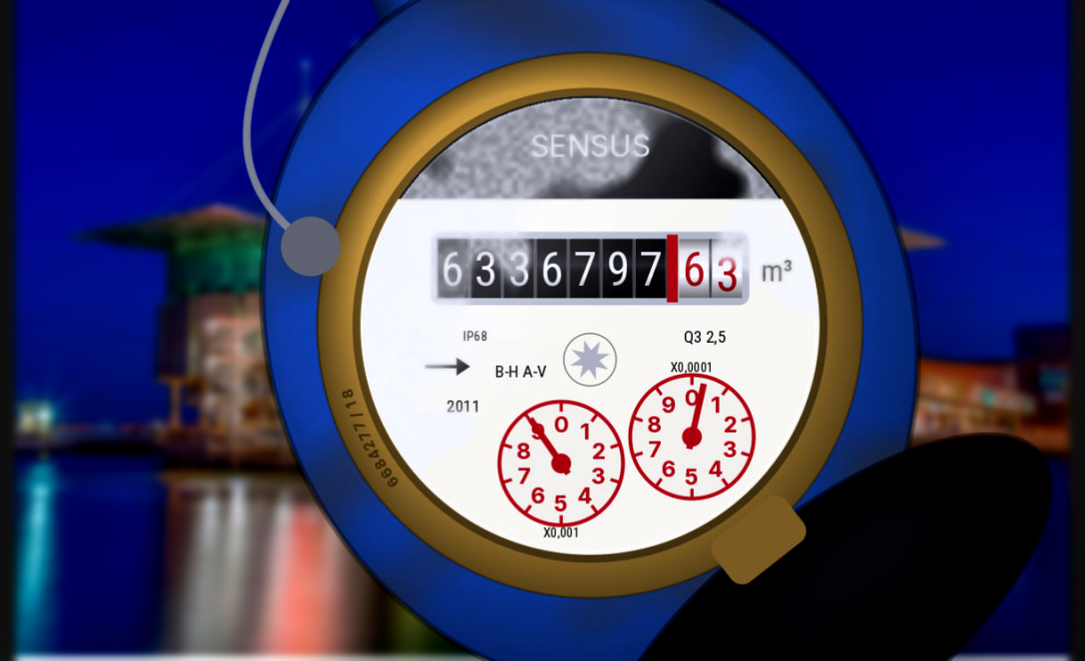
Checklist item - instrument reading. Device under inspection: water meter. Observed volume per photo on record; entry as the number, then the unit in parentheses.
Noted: 6336797.6290 (m³)
